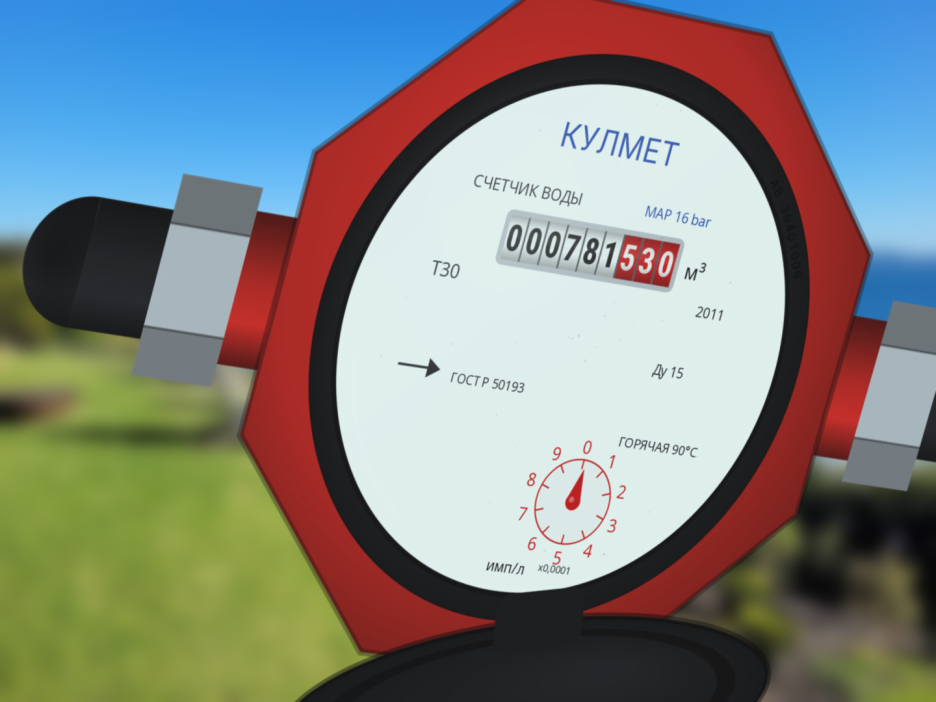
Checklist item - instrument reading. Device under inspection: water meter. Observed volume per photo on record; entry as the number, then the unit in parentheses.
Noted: 781.5300 (m³)
